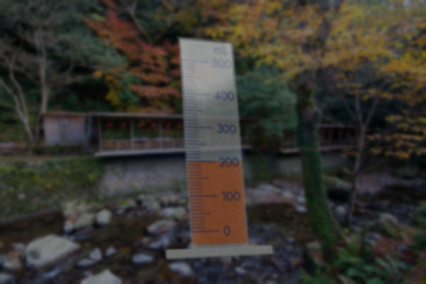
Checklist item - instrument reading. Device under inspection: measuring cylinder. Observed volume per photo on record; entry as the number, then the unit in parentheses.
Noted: 200 (mL)
